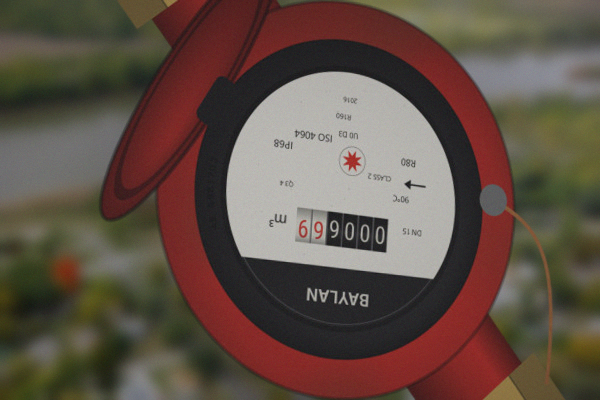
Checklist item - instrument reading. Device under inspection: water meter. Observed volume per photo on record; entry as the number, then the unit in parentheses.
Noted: 6.69 (m³)
